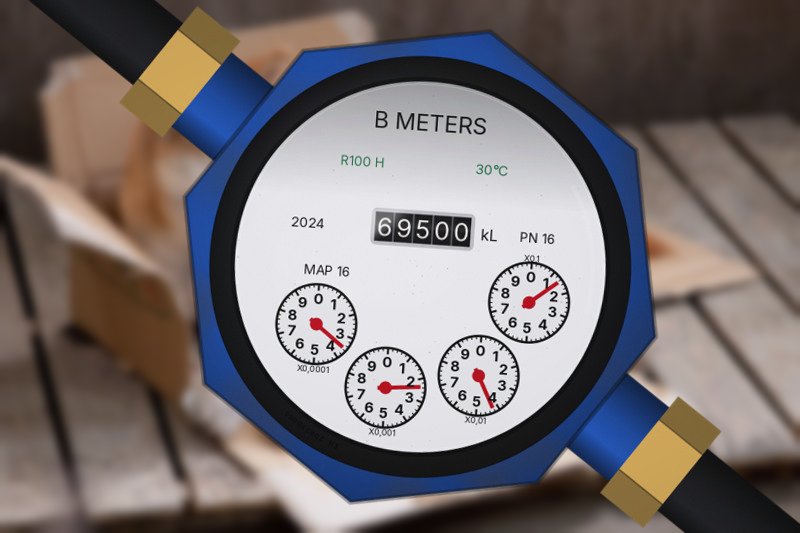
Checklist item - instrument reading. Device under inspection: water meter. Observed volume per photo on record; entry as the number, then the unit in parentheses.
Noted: 69500.1423 (kL)
